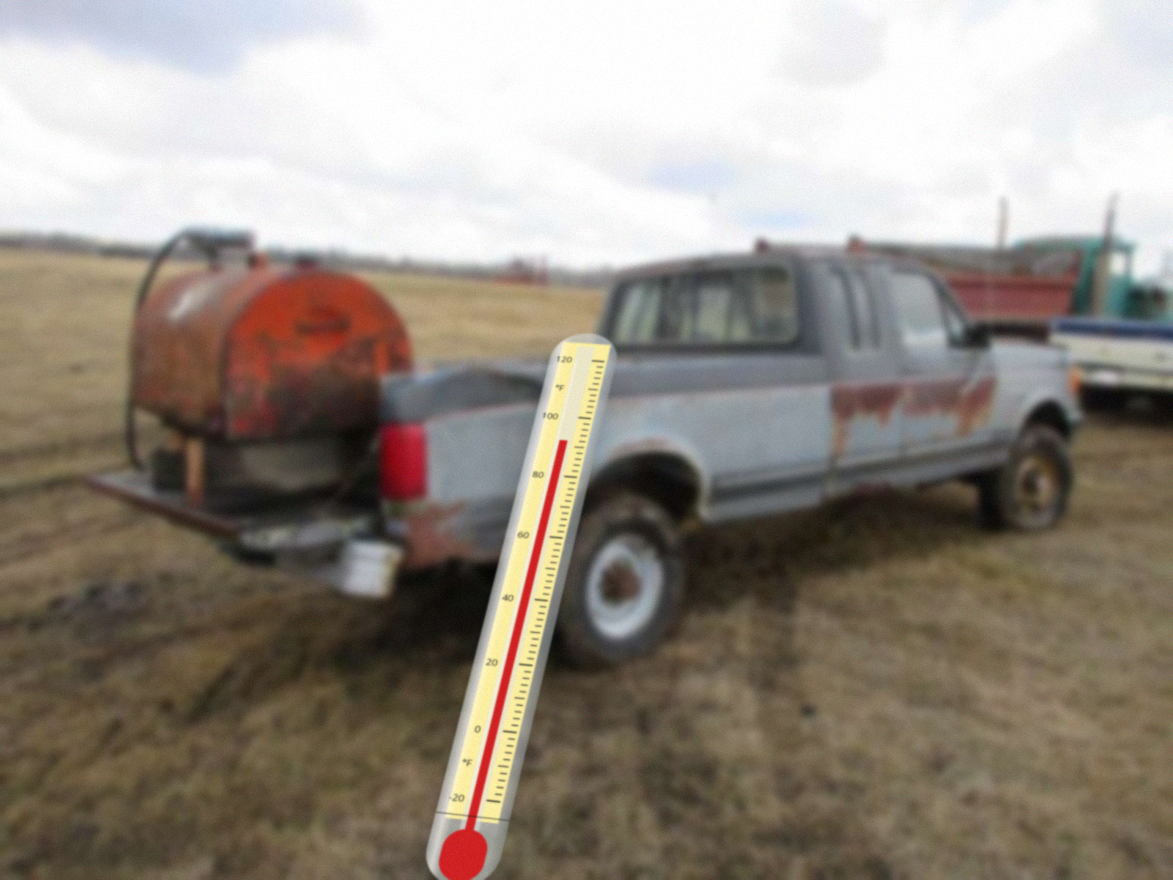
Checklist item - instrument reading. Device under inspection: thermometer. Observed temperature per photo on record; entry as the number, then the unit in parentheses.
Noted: 92 (°F)
